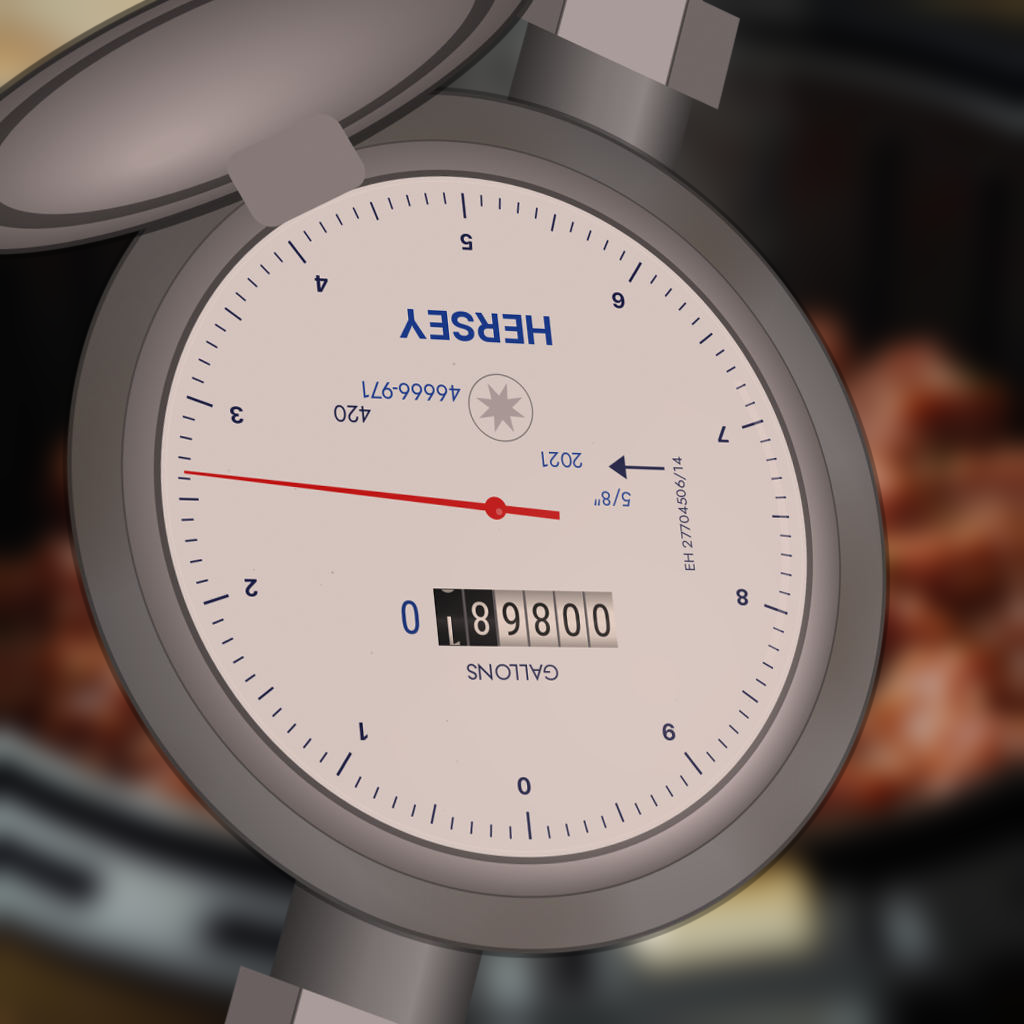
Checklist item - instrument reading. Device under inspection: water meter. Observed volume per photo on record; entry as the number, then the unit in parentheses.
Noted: 86812.6 (gal)
